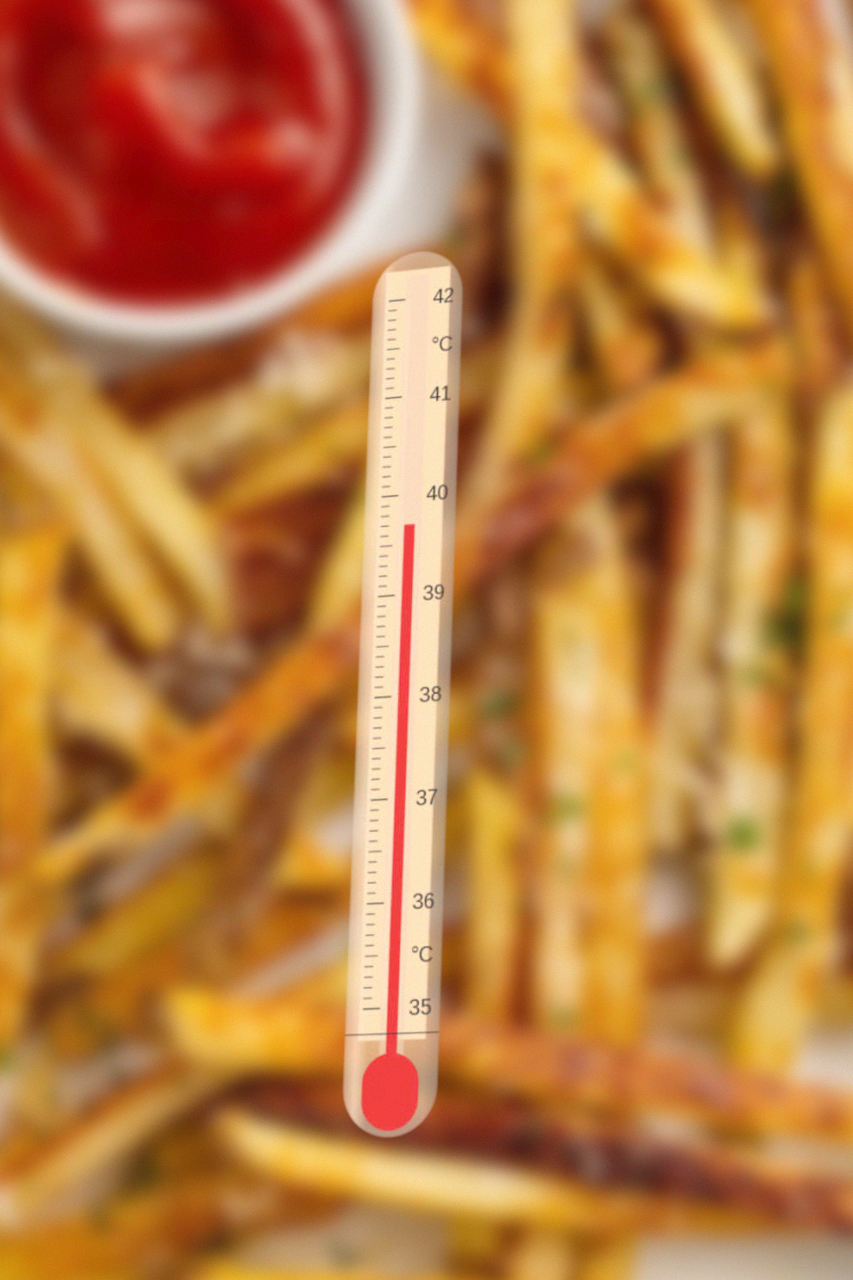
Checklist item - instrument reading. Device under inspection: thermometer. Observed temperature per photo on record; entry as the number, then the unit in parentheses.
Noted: 39.7 (°C)
